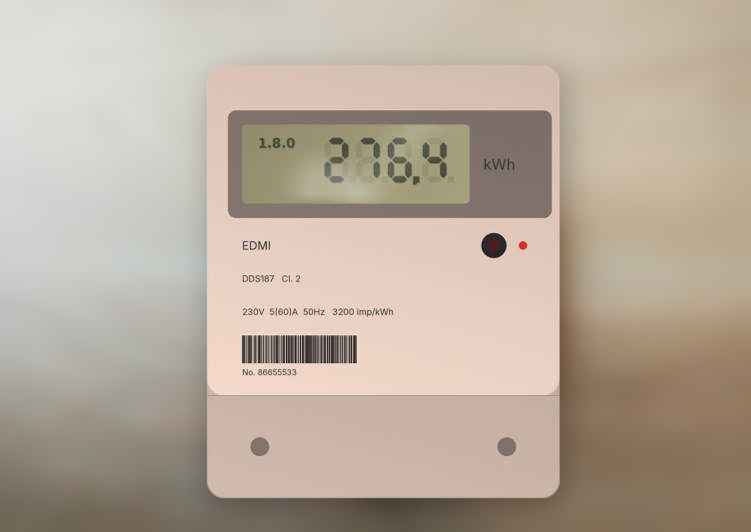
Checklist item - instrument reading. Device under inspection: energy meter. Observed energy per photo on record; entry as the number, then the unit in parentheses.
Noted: 276.4 (kWh)
